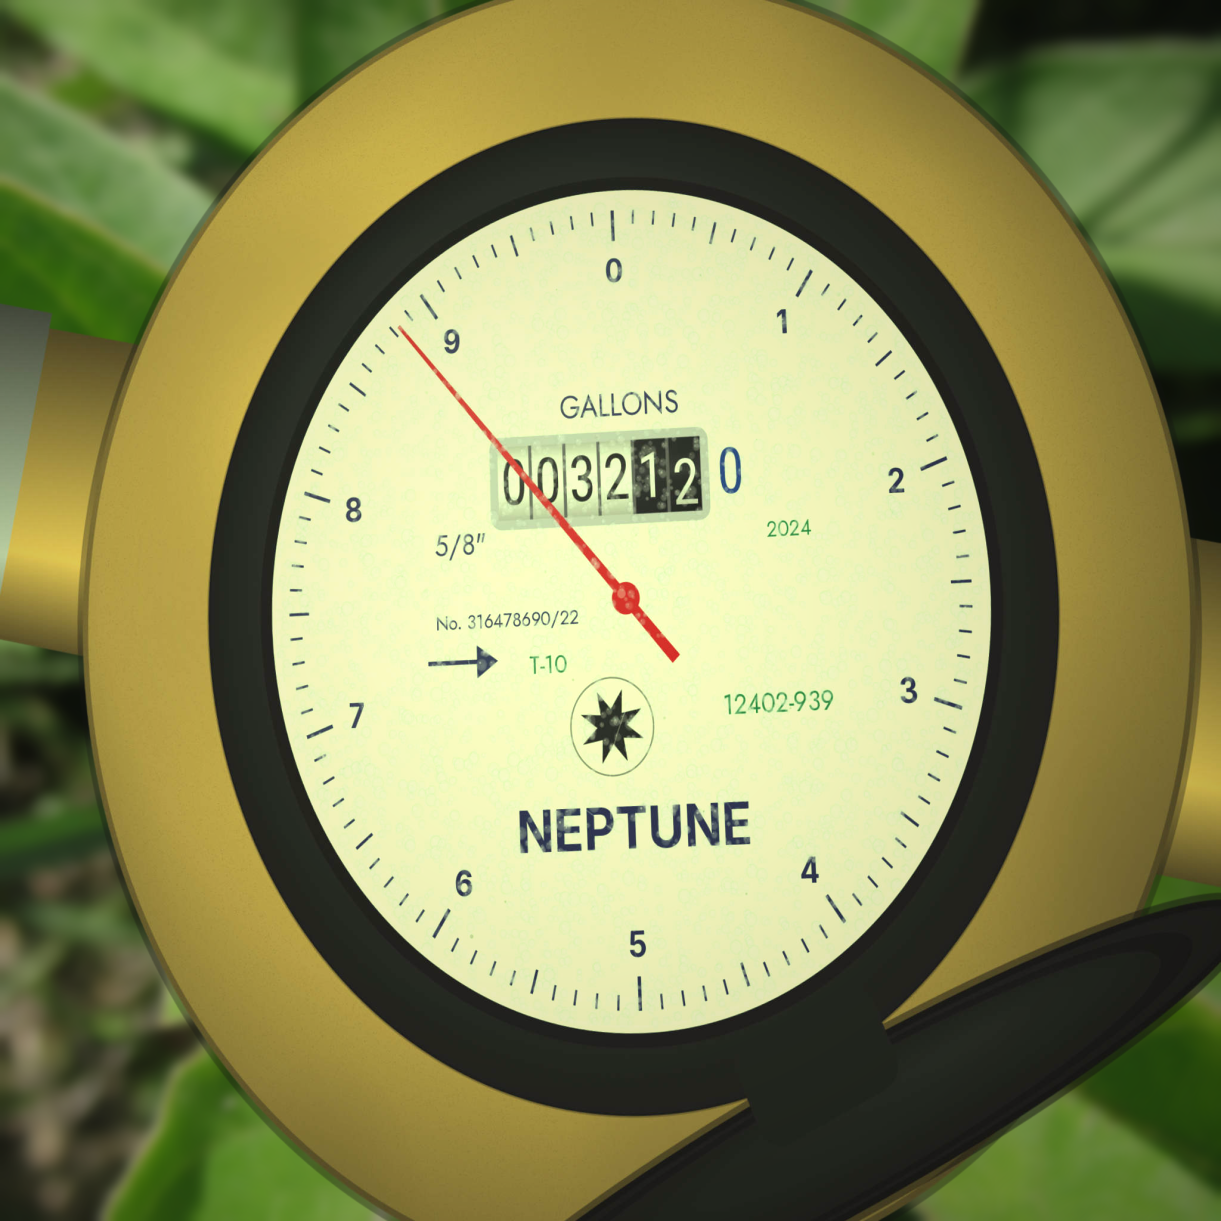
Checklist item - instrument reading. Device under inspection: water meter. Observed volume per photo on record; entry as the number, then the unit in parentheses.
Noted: 32118.8 (gal)
